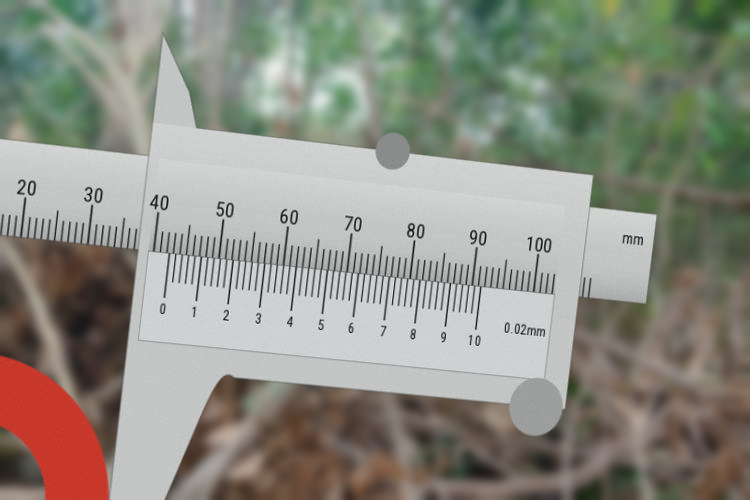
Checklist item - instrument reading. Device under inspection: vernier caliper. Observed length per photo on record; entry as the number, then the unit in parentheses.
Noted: 42.4 (mm)
